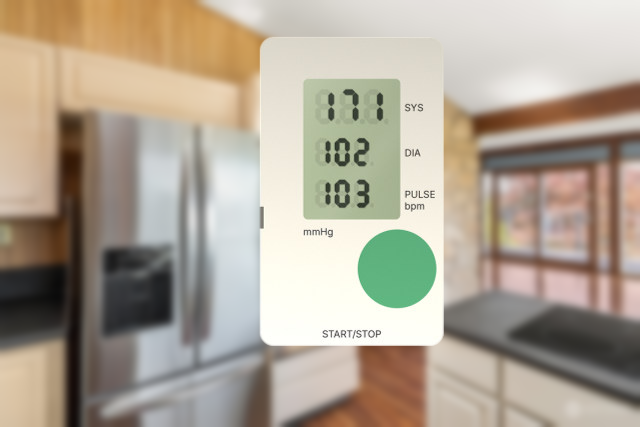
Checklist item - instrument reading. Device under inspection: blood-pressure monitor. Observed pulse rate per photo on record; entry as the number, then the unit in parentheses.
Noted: 103 (bpm)
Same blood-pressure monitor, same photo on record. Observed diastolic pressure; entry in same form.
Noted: 102 (mmHg)
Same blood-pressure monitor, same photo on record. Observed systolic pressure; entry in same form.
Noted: 171 (mmHg)
